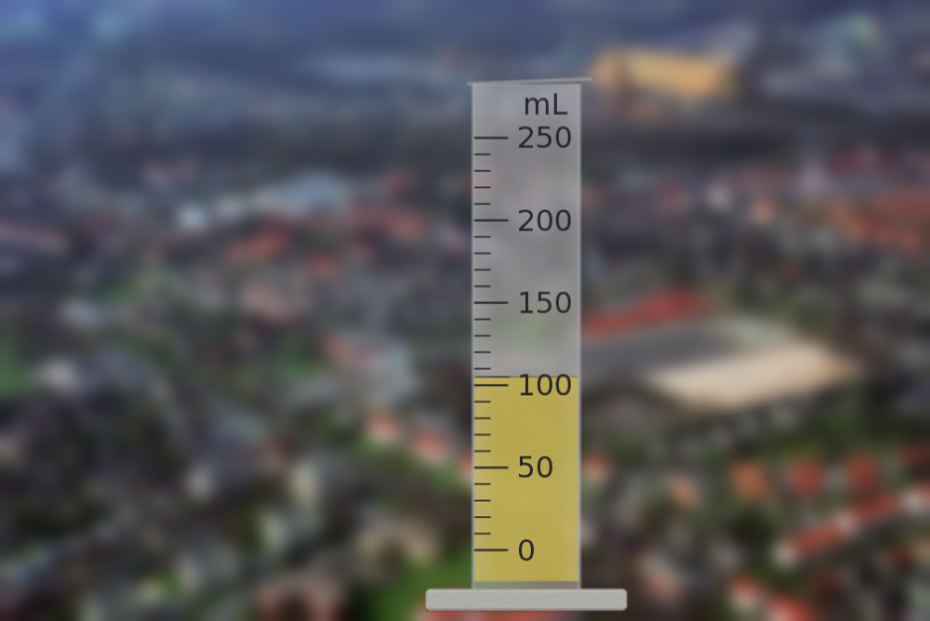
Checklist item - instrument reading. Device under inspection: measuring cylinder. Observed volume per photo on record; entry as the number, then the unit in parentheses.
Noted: 105 (mL)
